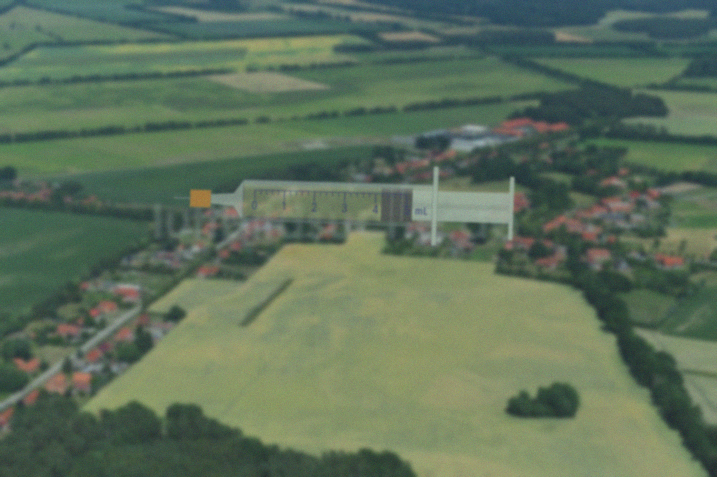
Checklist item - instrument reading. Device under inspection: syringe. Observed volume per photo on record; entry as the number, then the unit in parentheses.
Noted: 4.2 (mL)
